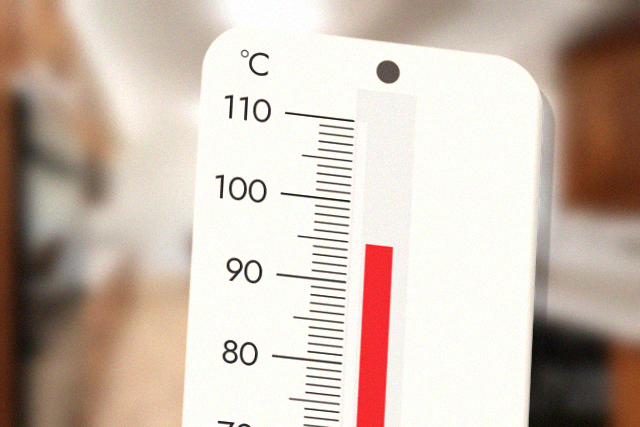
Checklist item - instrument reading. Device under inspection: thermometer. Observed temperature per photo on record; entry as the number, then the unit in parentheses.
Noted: 95 (°C)
